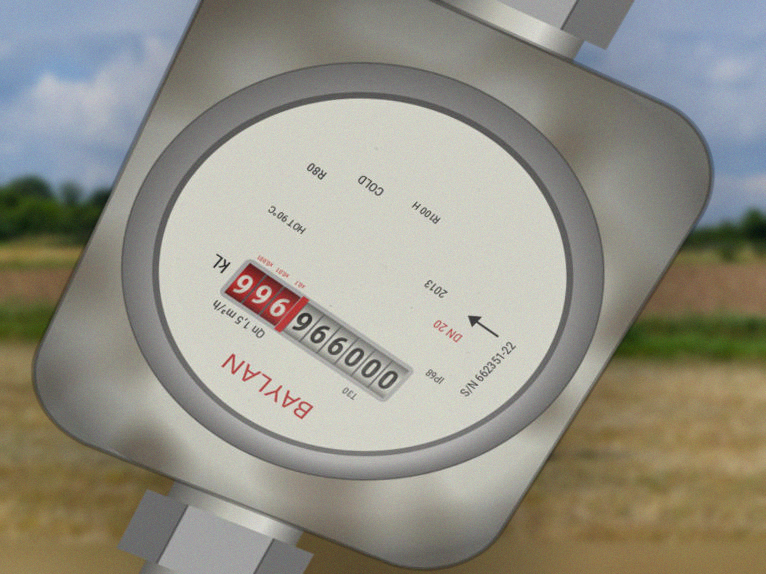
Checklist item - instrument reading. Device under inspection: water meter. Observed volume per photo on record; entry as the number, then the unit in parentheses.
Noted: 996.966 (kL)
